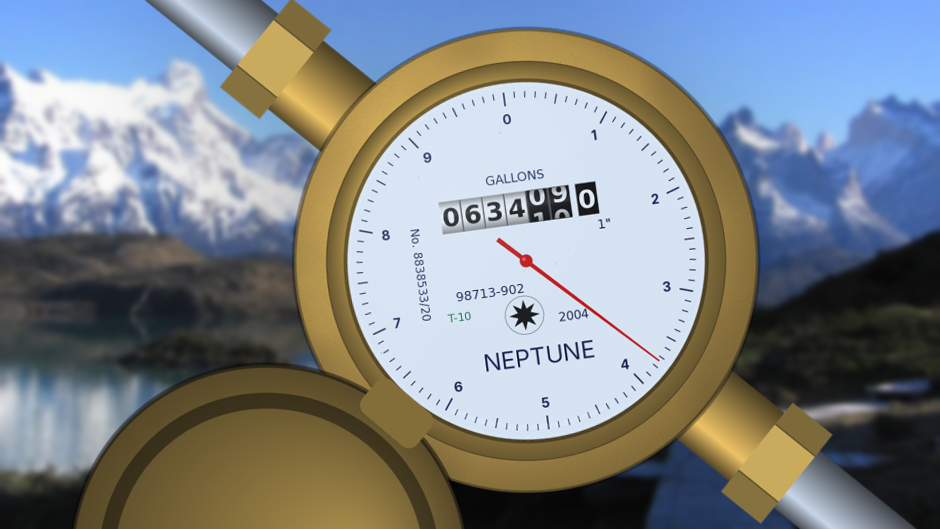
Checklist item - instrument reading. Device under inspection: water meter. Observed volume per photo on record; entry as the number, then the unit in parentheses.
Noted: 634093.7 (gal)
